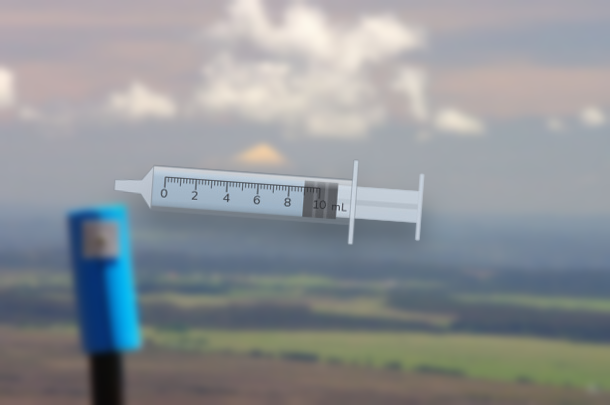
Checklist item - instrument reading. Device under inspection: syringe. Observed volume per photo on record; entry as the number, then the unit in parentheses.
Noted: 9 (mL)
